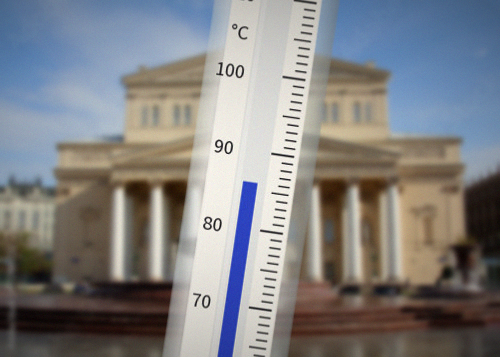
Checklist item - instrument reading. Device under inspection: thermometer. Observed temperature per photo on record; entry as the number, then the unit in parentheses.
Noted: 86 (°C)
